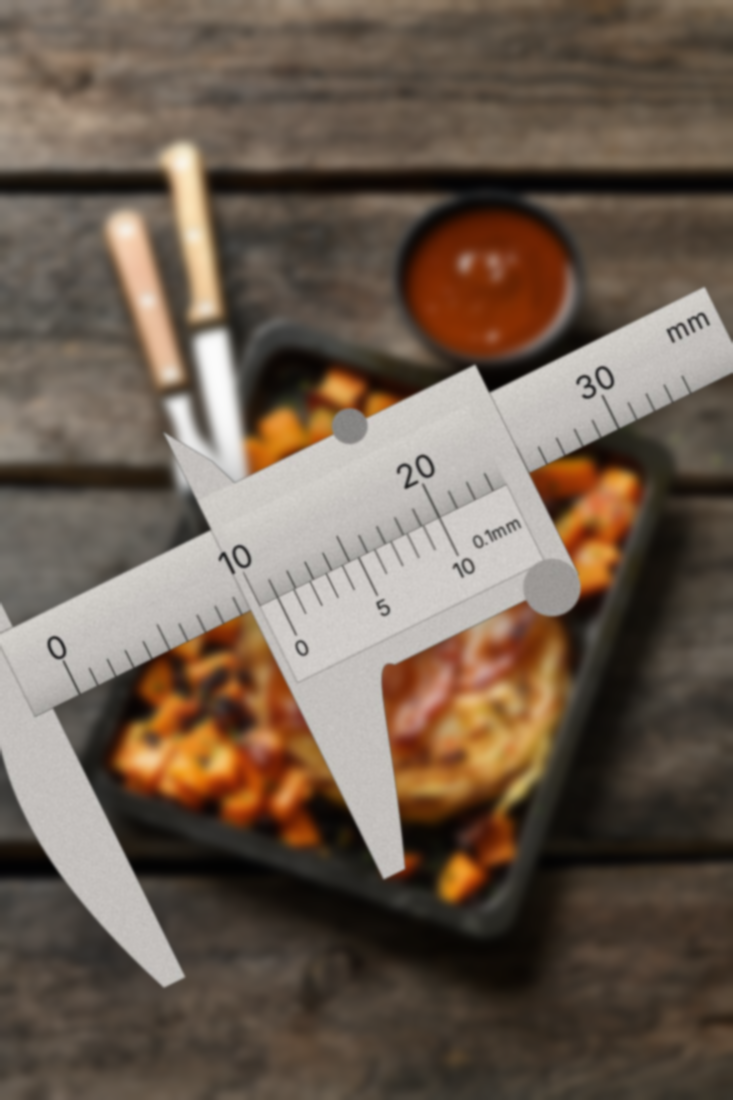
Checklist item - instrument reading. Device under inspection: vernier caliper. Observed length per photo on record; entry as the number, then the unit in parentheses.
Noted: 11.0 (mm)
